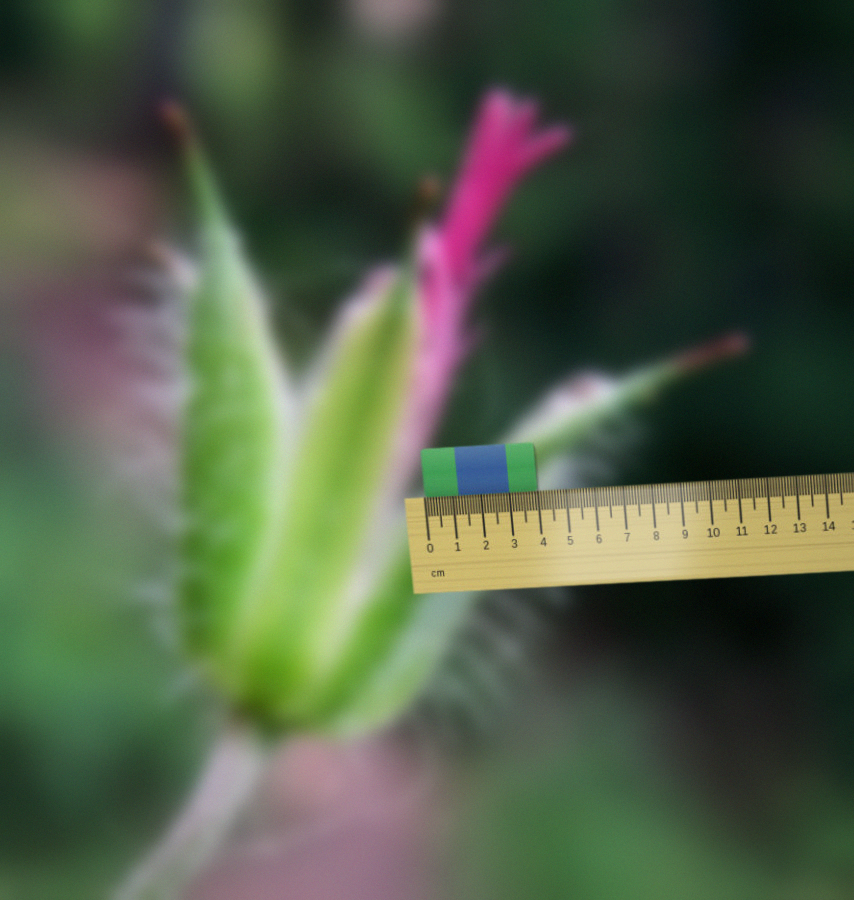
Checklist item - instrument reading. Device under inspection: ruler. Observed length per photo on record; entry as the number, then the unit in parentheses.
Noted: 4 (cm)
